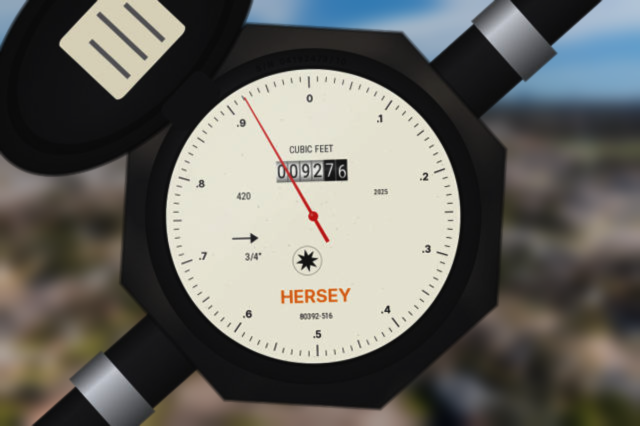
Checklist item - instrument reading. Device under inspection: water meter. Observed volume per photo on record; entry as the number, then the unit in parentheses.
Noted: 9275.92 (ft³)
